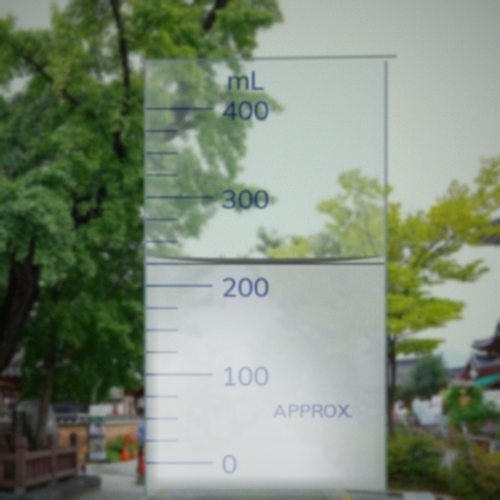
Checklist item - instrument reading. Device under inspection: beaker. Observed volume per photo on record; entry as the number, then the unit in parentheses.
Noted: 225 (mL)
